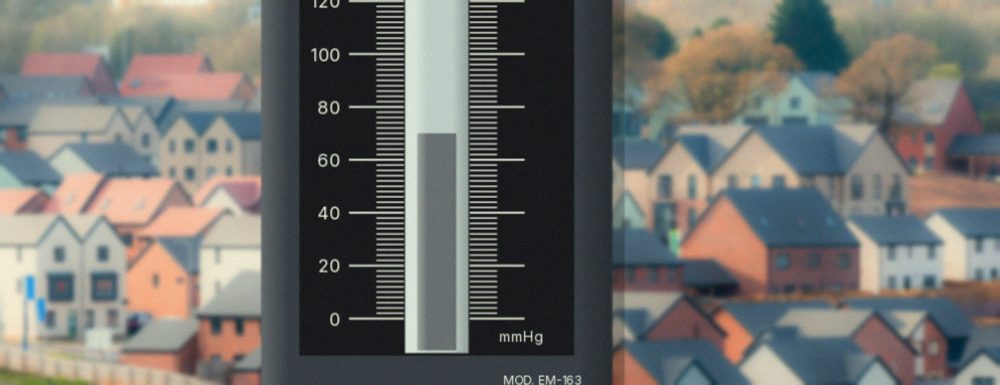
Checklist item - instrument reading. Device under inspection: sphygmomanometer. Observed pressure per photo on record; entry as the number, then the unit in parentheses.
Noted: 70 (mmHg)
